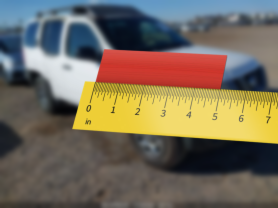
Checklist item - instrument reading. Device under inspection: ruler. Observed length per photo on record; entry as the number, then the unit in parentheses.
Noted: 5 (in)
